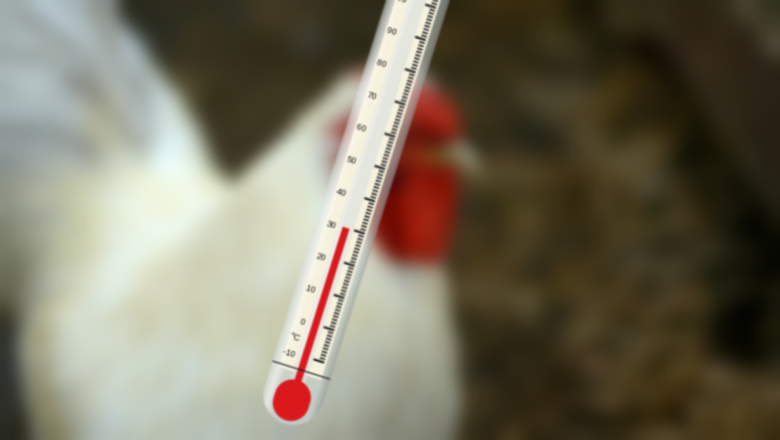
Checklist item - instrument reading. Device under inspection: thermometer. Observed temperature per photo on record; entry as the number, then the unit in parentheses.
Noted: 30 (°C)
